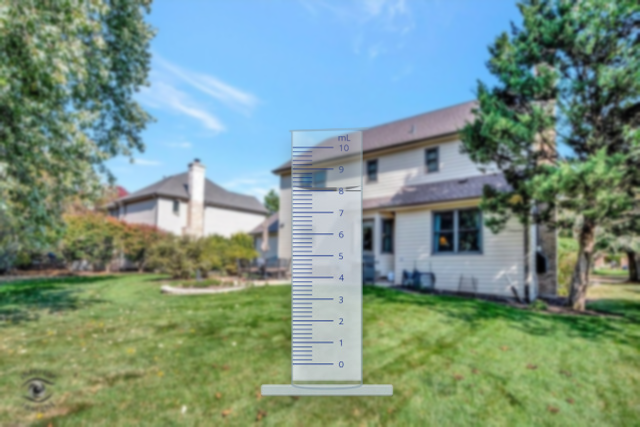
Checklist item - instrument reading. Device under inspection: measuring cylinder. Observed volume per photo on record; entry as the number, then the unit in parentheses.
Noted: 8 (mL)
